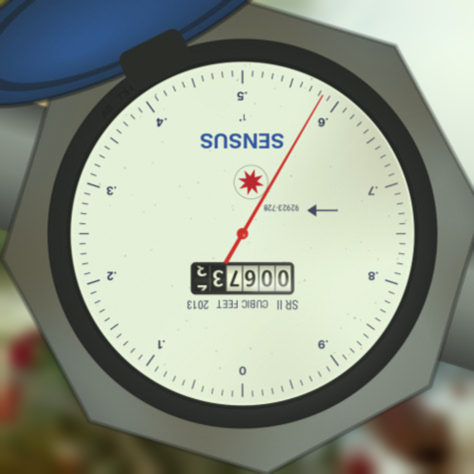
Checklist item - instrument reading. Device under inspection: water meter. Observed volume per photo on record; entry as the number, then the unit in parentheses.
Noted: 6732.58 (ft³)
